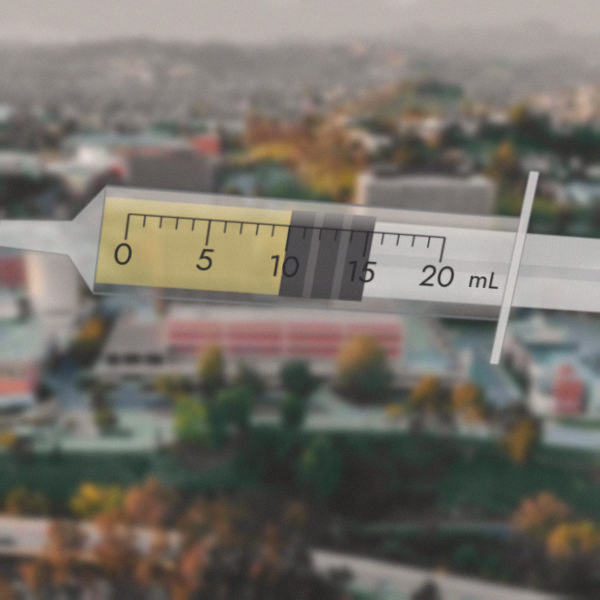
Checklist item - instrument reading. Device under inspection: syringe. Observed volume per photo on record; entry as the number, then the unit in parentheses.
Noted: 10 (mL)
